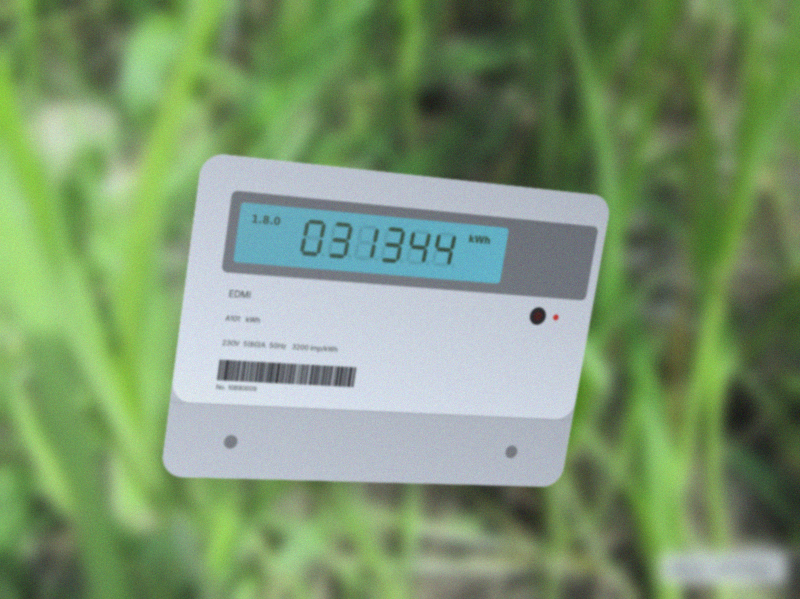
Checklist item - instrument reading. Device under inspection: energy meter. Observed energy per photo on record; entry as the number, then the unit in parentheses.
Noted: 31344 (kWh)
